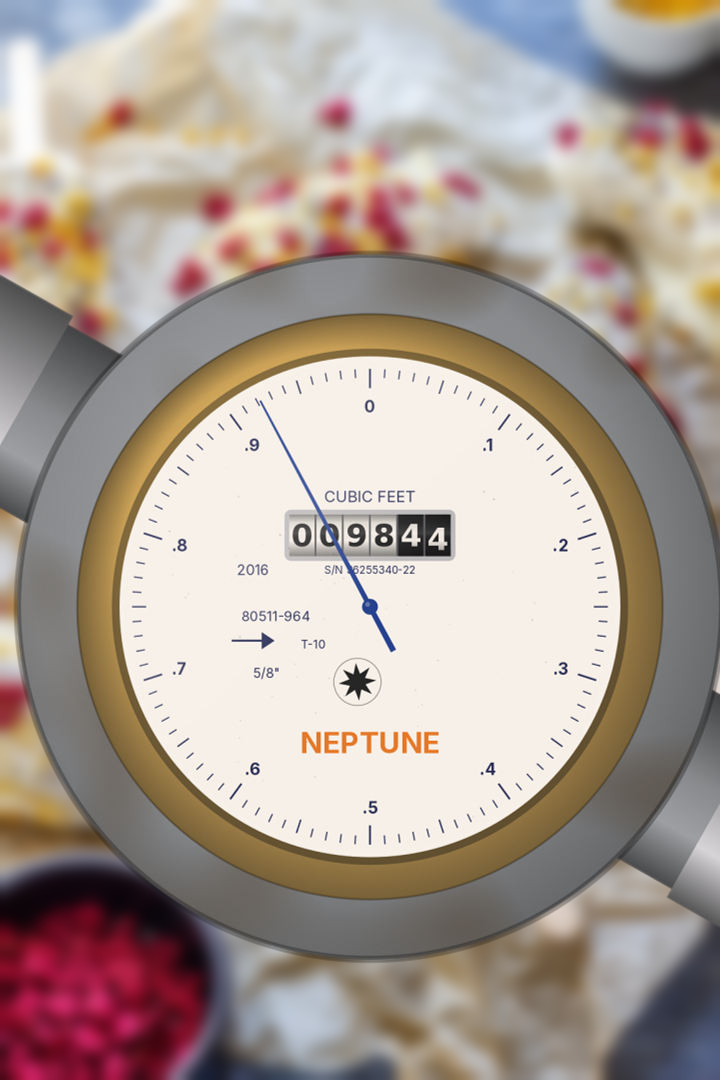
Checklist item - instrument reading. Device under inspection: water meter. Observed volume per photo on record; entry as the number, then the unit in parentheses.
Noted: 9843.92 (ft³)
